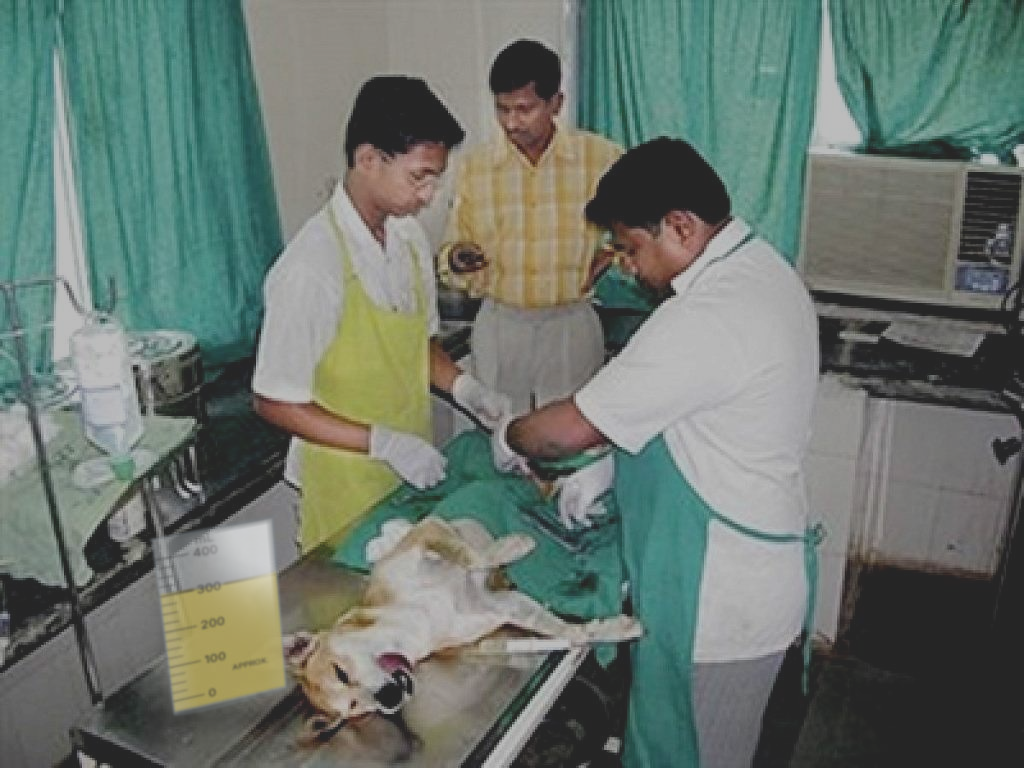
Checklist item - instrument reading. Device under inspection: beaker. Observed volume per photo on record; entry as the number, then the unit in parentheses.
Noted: 300 (mL)
